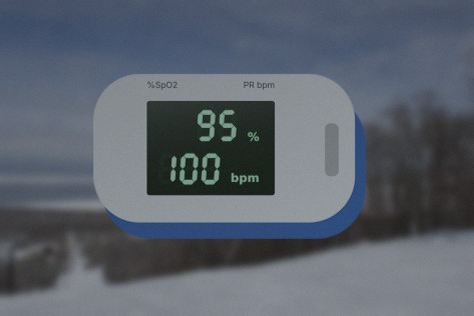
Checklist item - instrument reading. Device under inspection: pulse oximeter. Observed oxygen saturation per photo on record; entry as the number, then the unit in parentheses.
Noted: 95 (%)
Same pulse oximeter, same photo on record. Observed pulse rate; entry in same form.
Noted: 100 (bpm)
